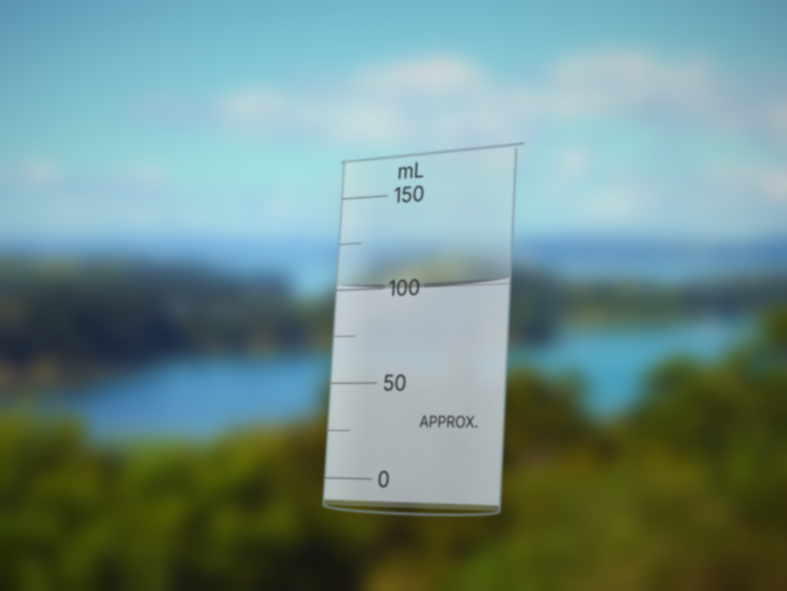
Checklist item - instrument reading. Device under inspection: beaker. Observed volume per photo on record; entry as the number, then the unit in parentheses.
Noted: 100 (mL)
